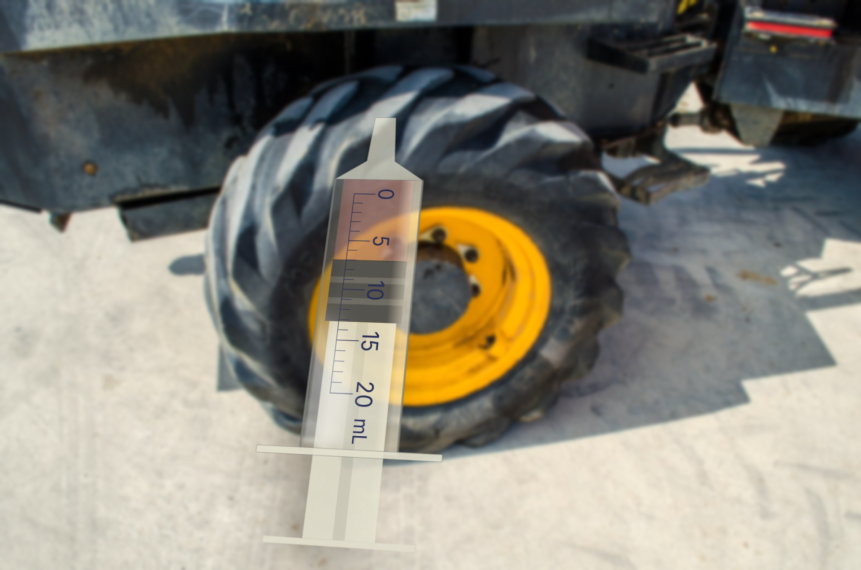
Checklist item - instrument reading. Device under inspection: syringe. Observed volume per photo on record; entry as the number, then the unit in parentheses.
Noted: 7 (mL)
